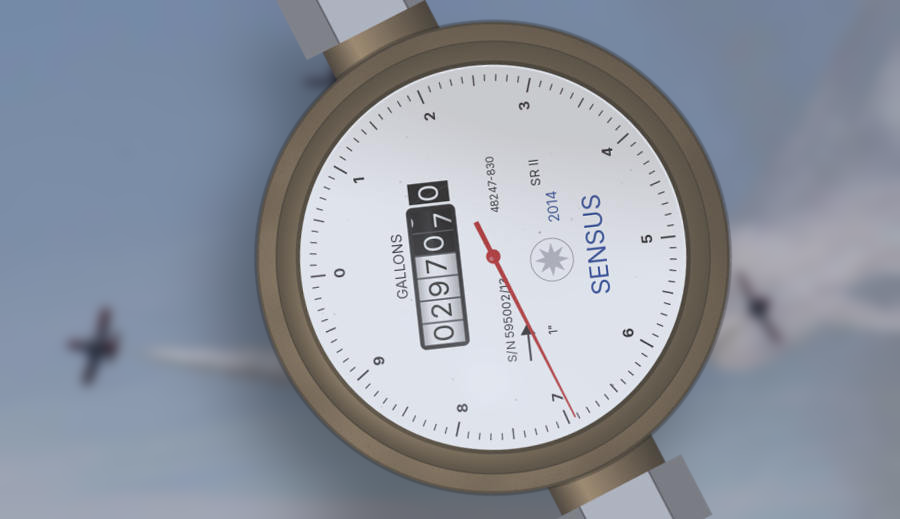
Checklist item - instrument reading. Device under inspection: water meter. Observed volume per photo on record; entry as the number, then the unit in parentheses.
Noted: 297066.9 (gal)
